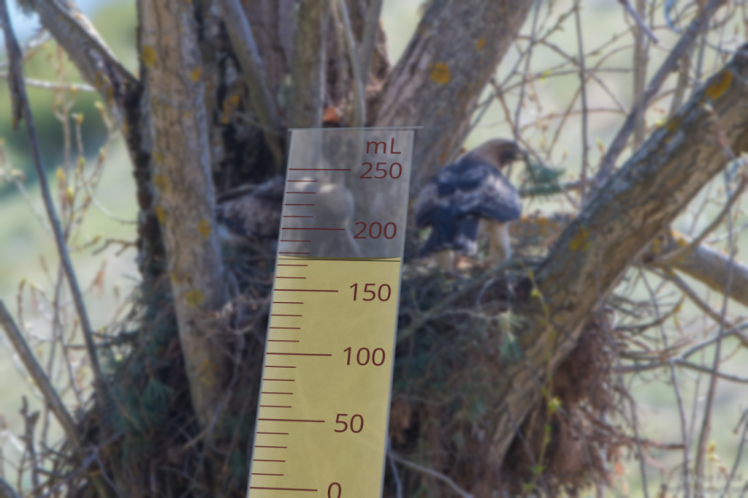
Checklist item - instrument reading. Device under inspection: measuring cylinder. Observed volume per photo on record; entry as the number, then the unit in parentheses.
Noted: 175 (mL)
